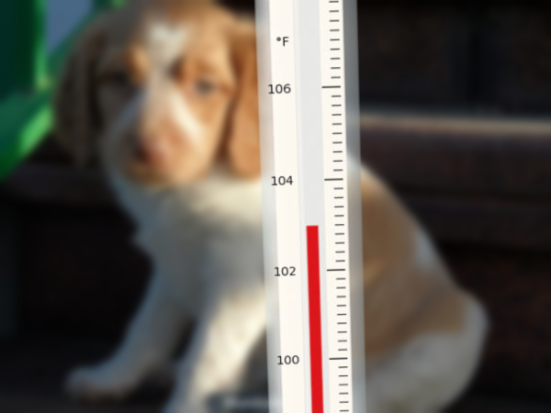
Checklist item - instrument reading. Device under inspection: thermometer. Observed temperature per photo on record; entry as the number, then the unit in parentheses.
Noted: 103 (°F)
